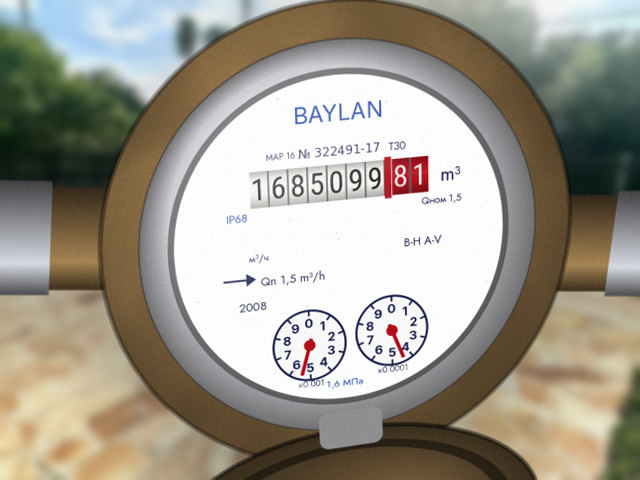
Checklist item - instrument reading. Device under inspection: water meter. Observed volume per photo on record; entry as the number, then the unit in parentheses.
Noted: 1685099.8154 (m³)
